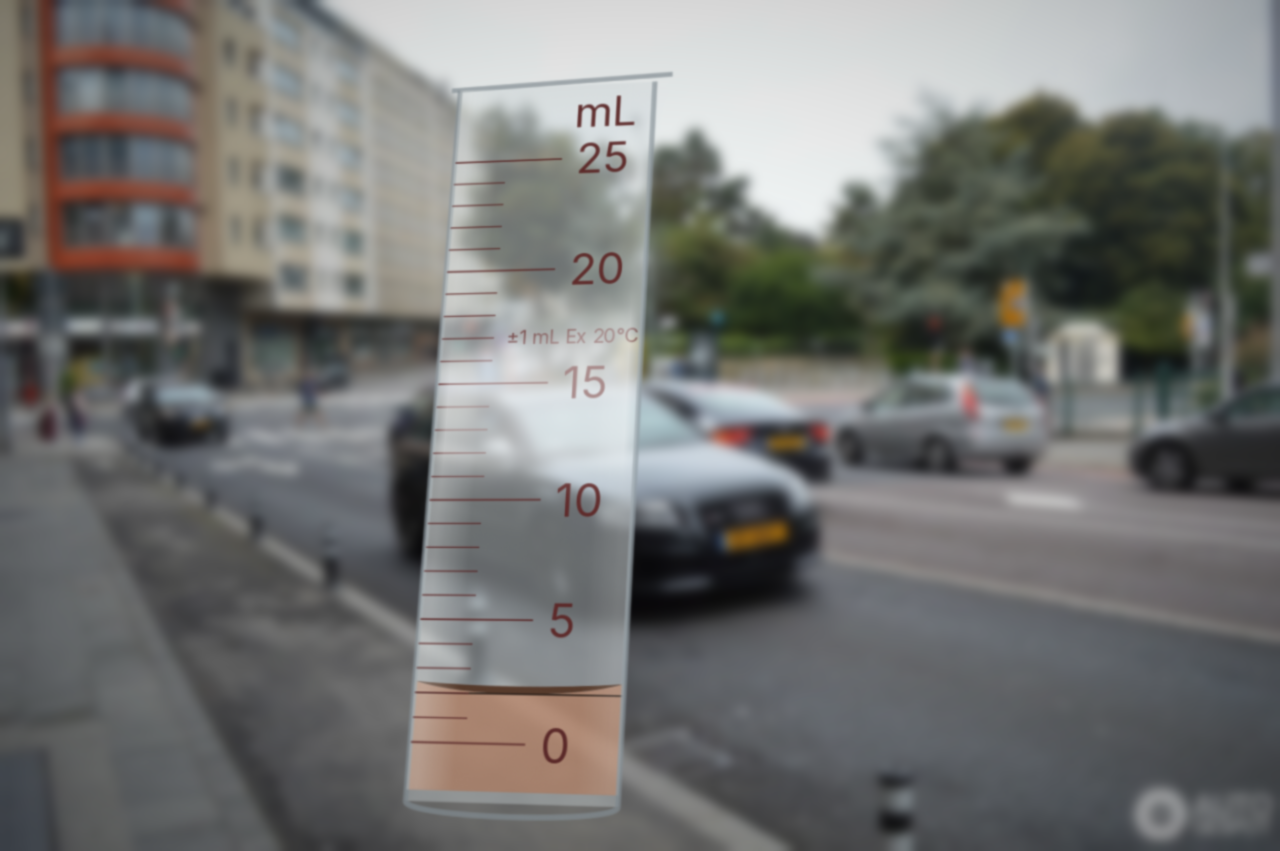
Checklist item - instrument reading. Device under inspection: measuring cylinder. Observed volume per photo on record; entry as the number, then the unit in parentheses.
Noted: 2 (mL)
